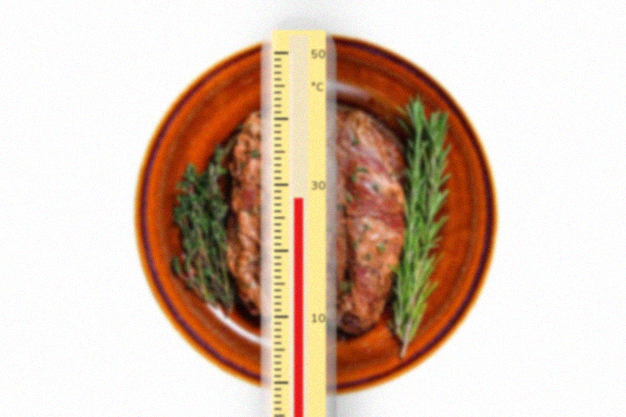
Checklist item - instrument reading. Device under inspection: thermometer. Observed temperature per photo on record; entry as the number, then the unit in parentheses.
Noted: 28 (°C)
